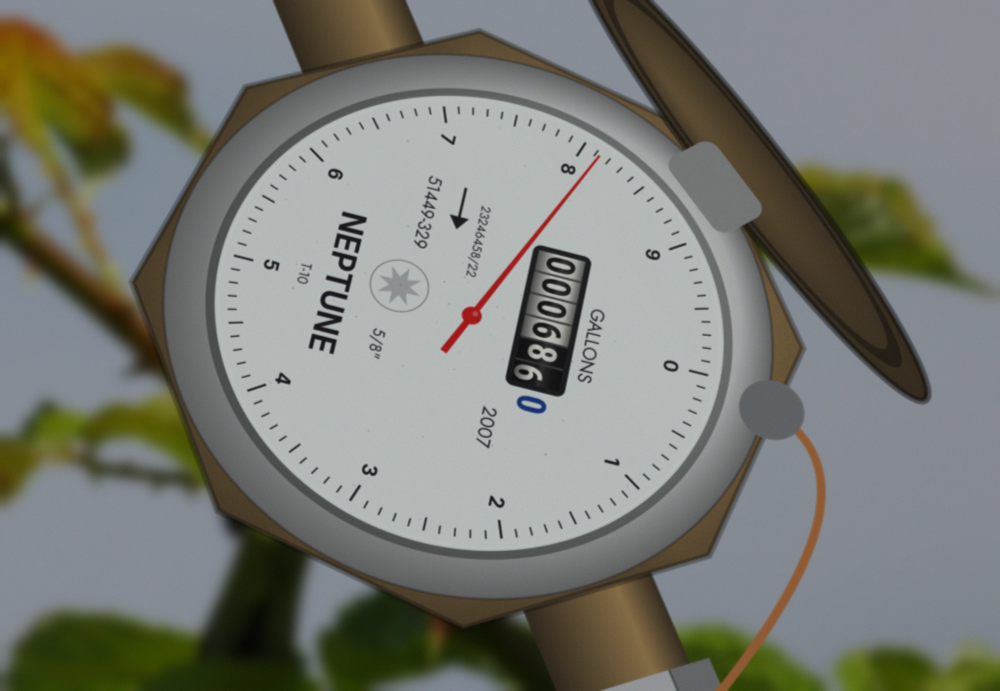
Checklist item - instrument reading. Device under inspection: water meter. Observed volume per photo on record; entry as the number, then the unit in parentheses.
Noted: 6858.1 (gal)
